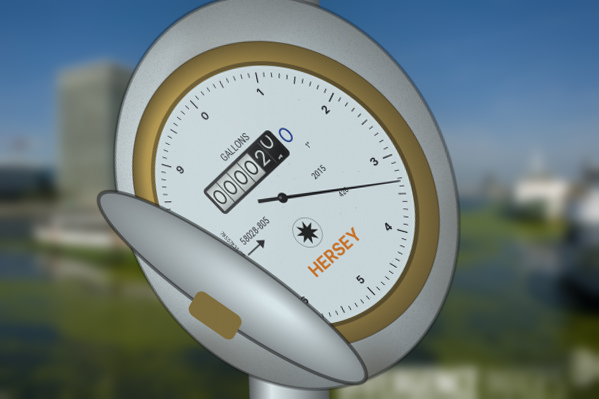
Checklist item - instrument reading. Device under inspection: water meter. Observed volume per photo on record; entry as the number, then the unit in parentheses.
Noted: 203.3 (gal)
